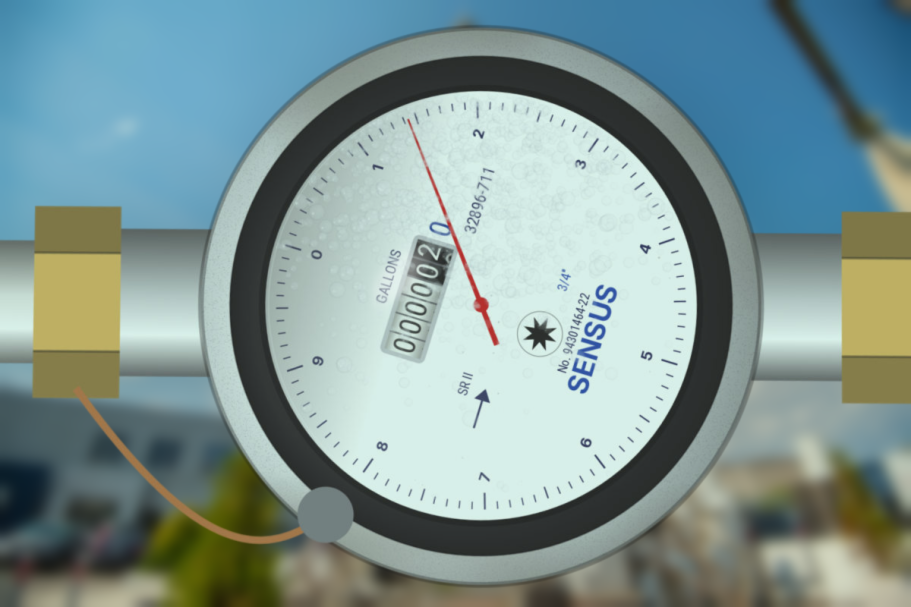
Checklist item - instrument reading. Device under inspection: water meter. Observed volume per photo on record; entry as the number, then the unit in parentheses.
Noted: 21.4 (gal)
